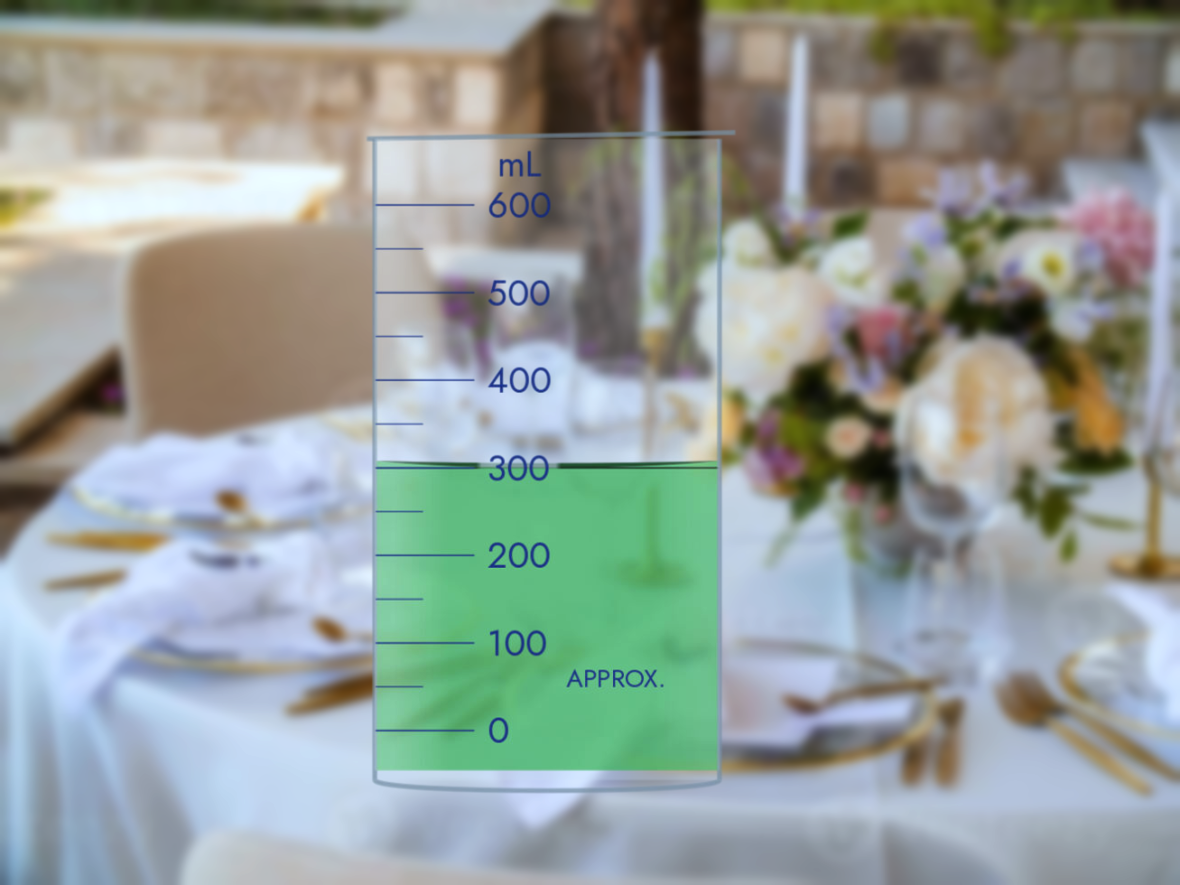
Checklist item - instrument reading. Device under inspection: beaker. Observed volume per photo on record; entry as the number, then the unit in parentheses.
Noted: 300 (mL)
